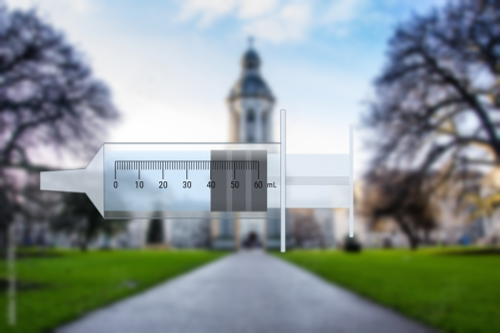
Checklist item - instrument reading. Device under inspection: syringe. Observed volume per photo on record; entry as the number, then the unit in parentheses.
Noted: 40 (mL)
